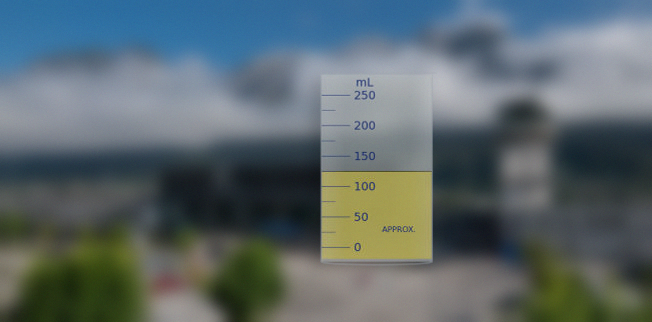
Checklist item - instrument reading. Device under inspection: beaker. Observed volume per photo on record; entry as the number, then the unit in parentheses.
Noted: 125 (mL)
